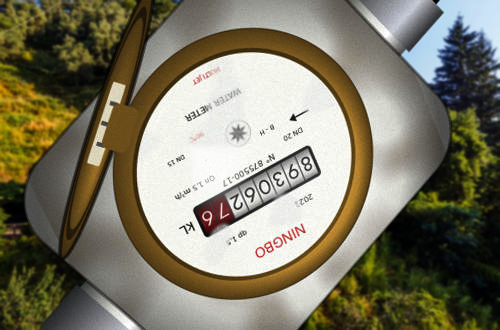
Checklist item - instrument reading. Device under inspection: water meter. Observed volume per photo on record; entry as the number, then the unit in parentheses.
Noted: 893062.76 (kL)
